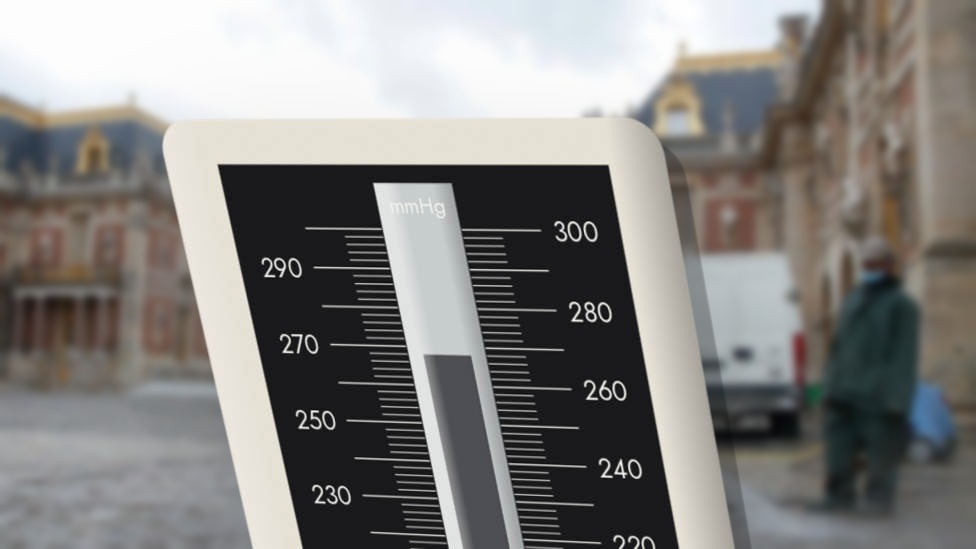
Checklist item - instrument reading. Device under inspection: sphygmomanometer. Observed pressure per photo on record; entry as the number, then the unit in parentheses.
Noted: 268 (mmHg)
